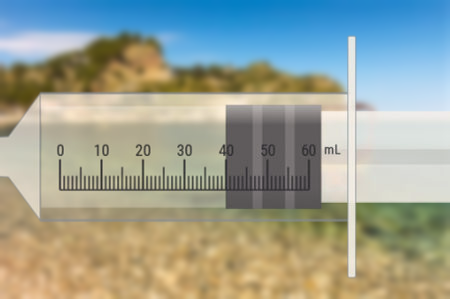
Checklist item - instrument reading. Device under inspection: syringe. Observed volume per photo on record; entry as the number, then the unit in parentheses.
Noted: 40 (mL)
